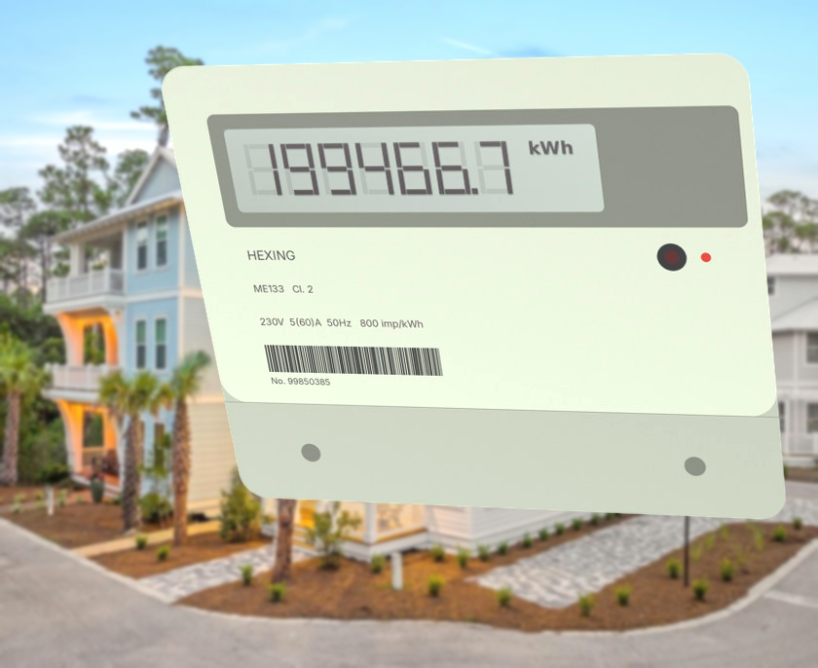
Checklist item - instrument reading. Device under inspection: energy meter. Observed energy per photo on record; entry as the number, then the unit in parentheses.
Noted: 199466.7 (kWh)
